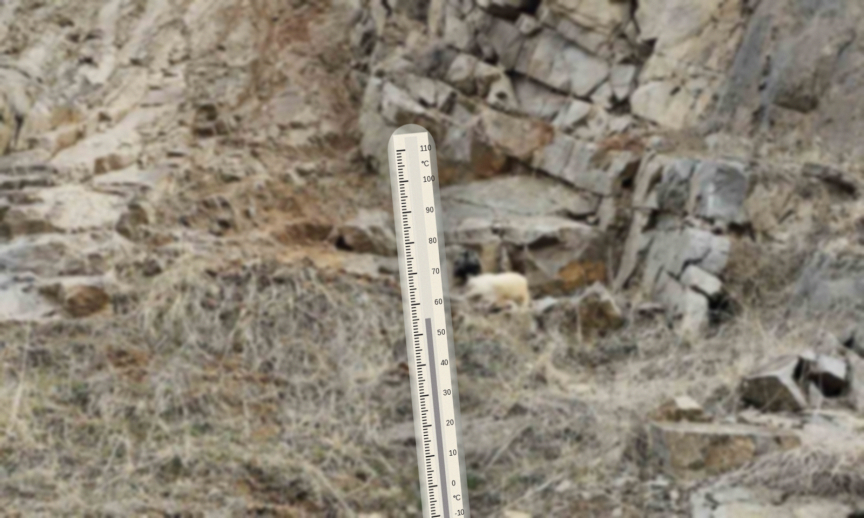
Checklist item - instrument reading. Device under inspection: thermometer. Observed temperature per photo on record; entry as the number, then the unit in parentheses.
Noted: 55 (°C)
